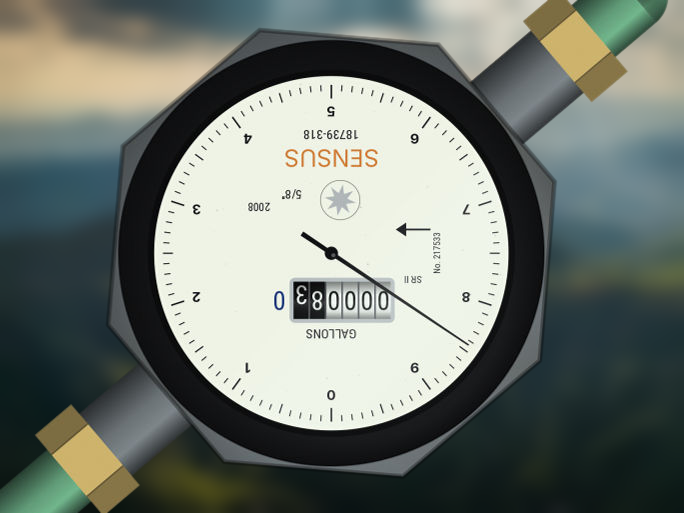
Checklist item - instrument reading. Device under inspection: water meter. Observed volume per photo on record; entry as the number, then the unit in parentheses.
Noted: 828.4 (gal)
